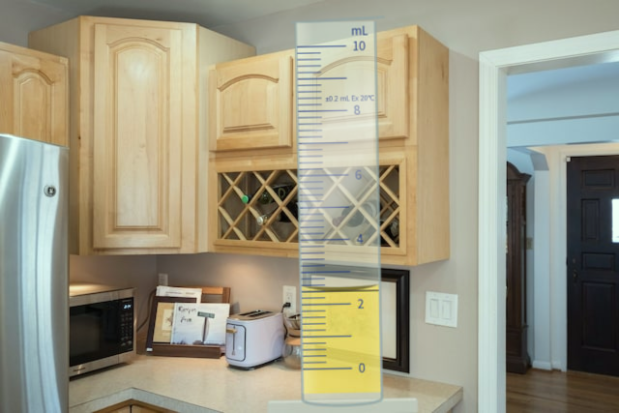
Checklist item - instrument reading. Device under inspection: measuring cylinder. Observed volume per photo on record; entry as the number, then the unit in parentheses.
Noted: 2.4 (mL)
